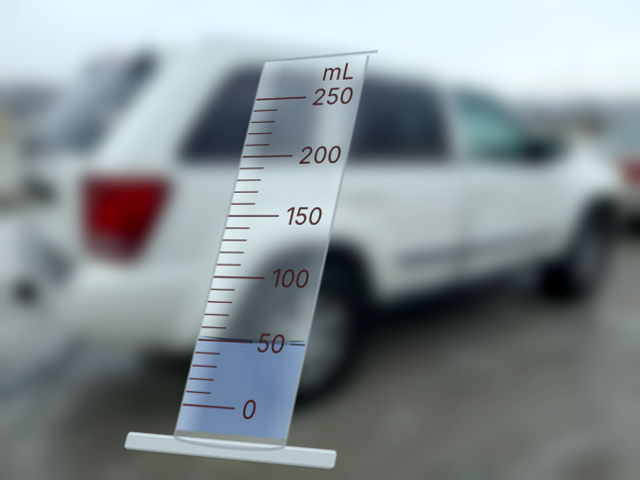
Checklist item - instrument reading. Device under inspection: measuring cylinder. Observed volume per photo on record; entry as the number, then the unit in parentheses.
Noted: 50 (mL)
